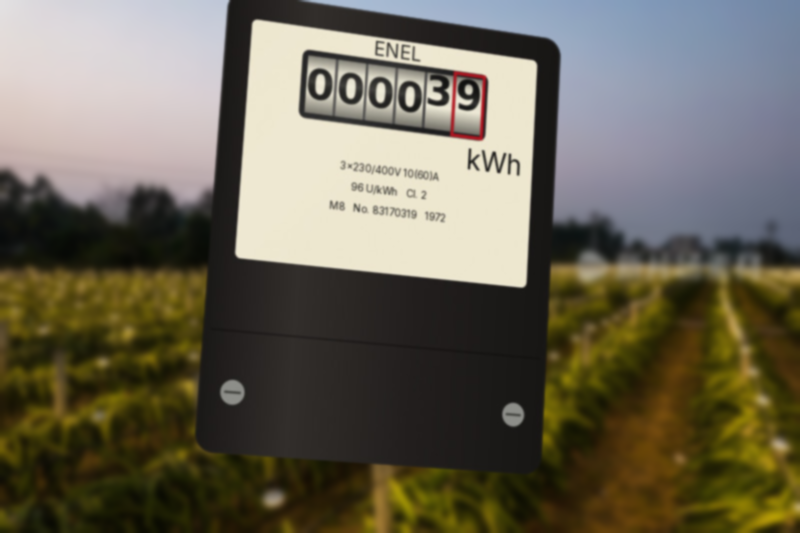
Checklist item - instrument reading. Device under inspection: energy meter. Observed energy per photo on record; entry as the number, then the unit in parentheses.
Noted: 3.9 (kWh)
